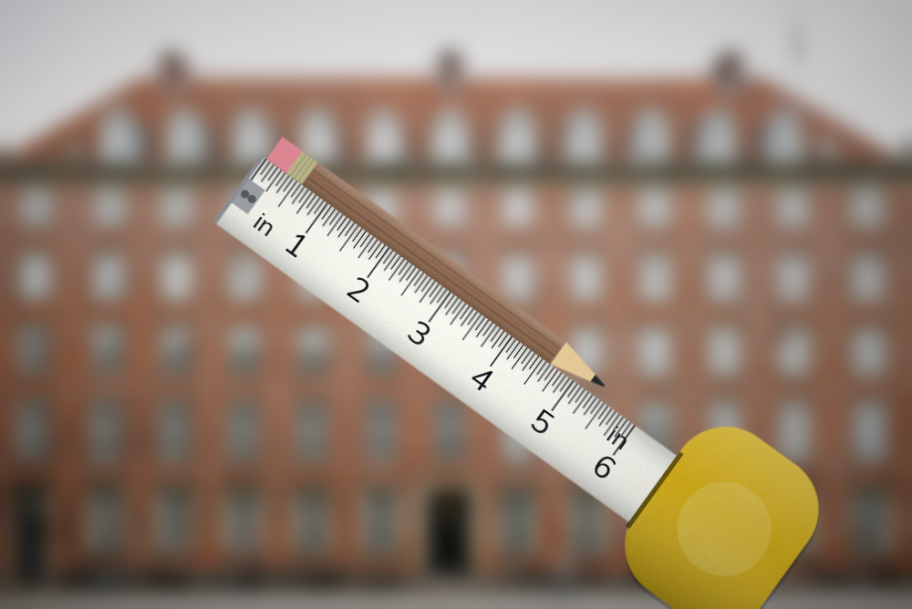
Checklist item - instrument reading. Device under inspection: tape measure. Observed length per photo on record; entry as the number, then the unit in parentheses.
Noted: 5.375 (in)
